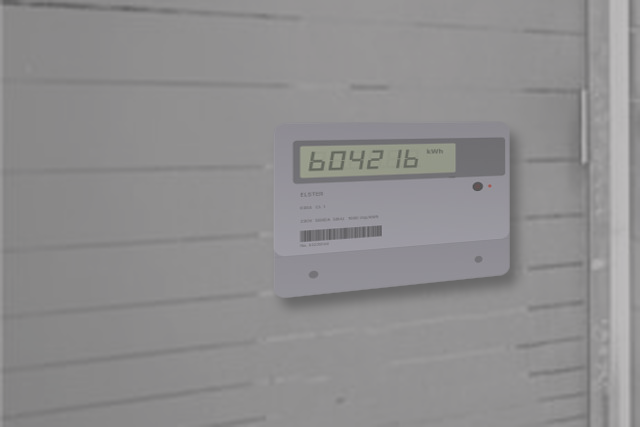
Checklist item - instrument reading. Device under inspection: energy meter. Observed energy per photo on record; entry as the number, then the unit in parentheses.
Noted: 604216 (kWh)
